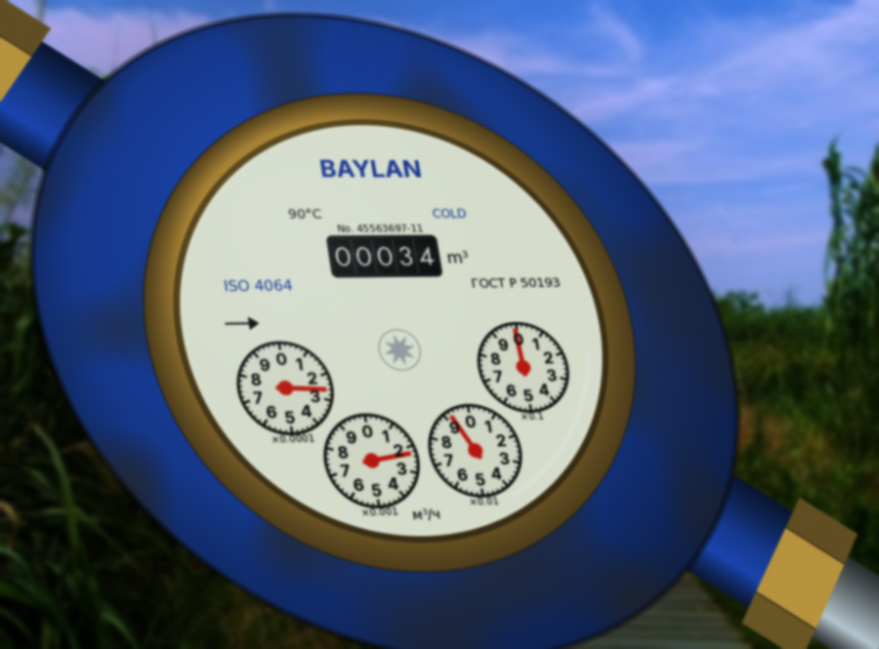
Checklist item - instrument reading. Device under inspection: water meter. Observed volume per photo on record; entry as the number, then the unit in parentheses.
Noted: 33.9922 (m³)
